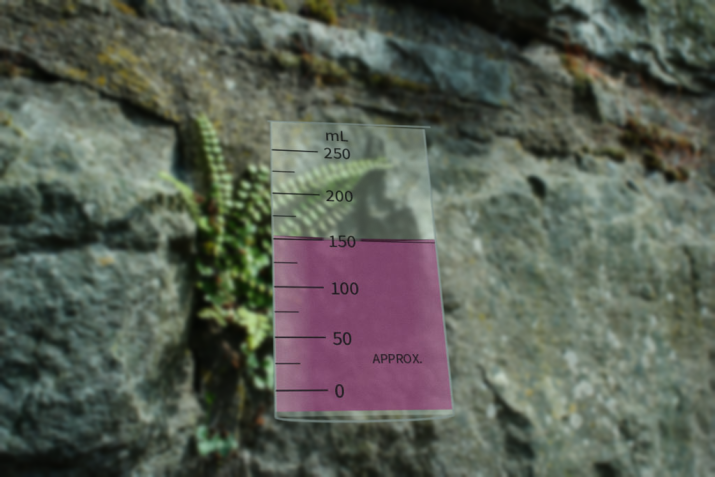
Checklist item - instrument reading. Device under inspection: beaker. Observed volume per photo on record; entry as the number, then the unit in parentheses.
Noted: 150 (mL)
